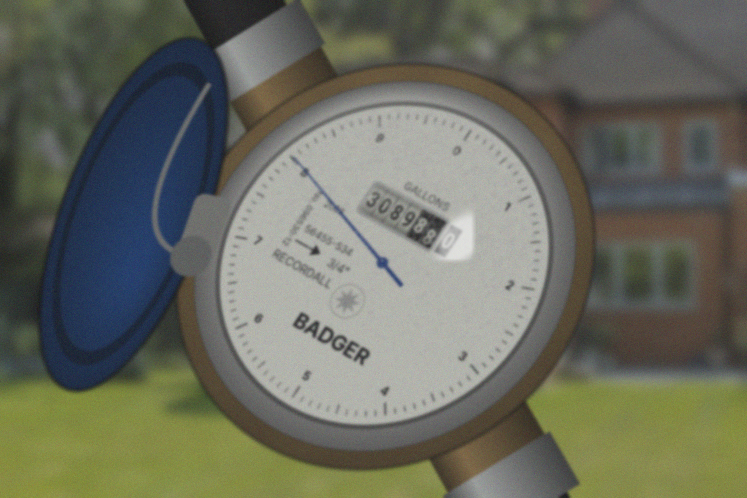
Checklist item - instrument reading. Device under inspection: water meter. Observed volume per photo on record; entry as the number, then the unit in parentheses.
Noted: 3089878.0 (gal)
